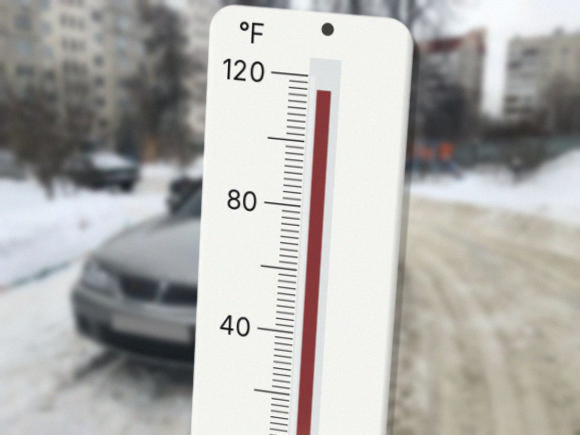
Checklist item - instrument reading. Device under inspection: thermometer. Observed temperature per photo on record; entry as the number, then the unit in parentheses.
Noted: 116 (°F)
